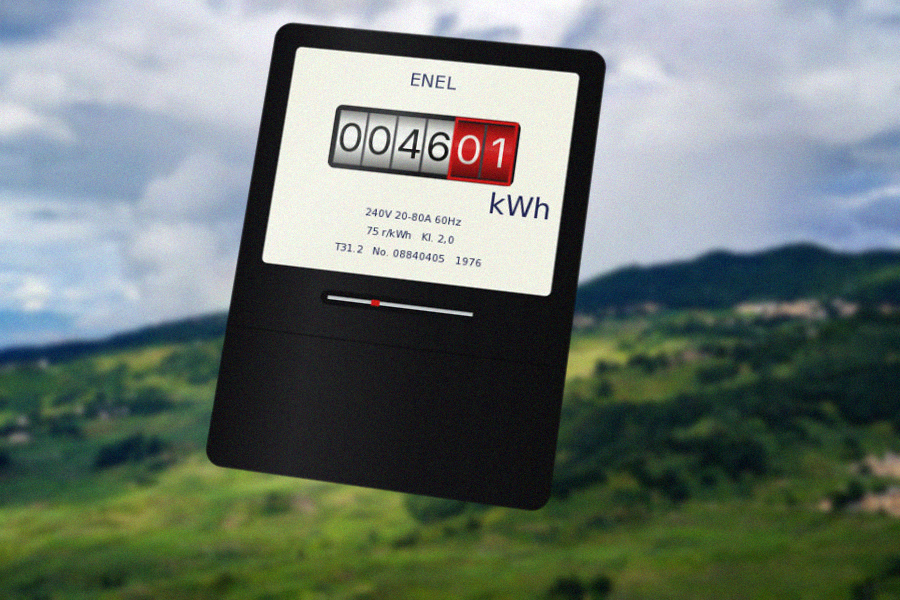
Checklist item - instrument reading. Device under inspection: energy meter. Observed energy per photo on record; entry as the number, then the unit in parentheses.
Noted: 46.01 (kWh)
